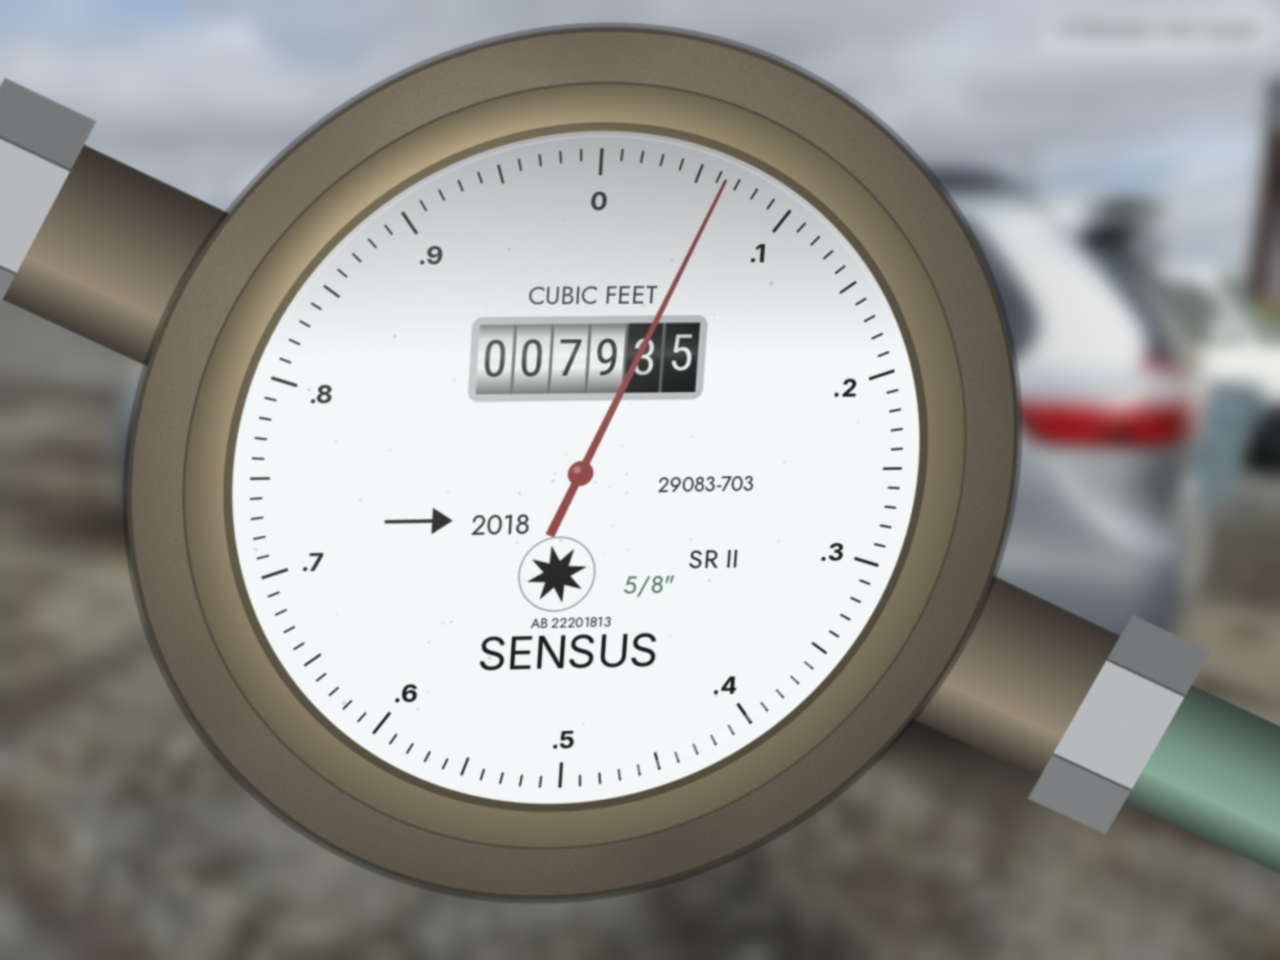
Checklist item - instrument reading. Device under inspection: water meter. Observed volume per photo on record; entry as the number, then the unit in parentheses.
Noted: 7935.06 (ft³)
